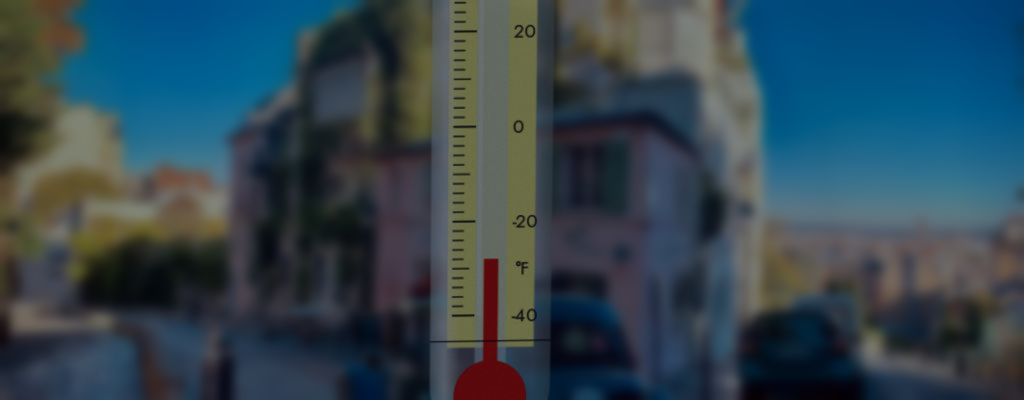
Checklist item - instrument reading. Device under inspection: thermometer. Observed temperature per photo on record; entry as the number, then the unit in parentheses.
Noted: -28 (°F)
